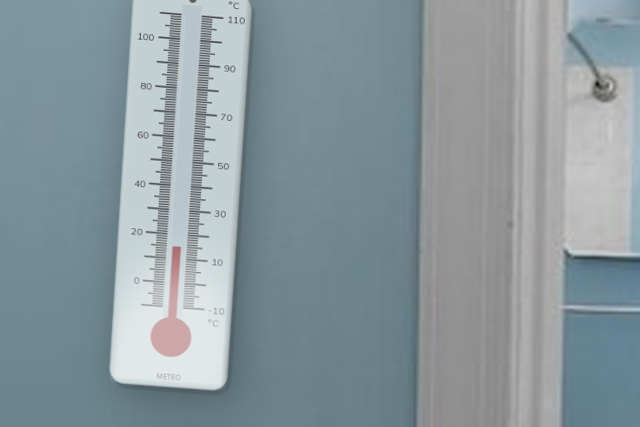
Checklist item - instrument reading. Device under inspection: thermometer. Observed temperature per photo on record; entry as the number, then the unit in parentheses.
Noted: 15 (°C)
